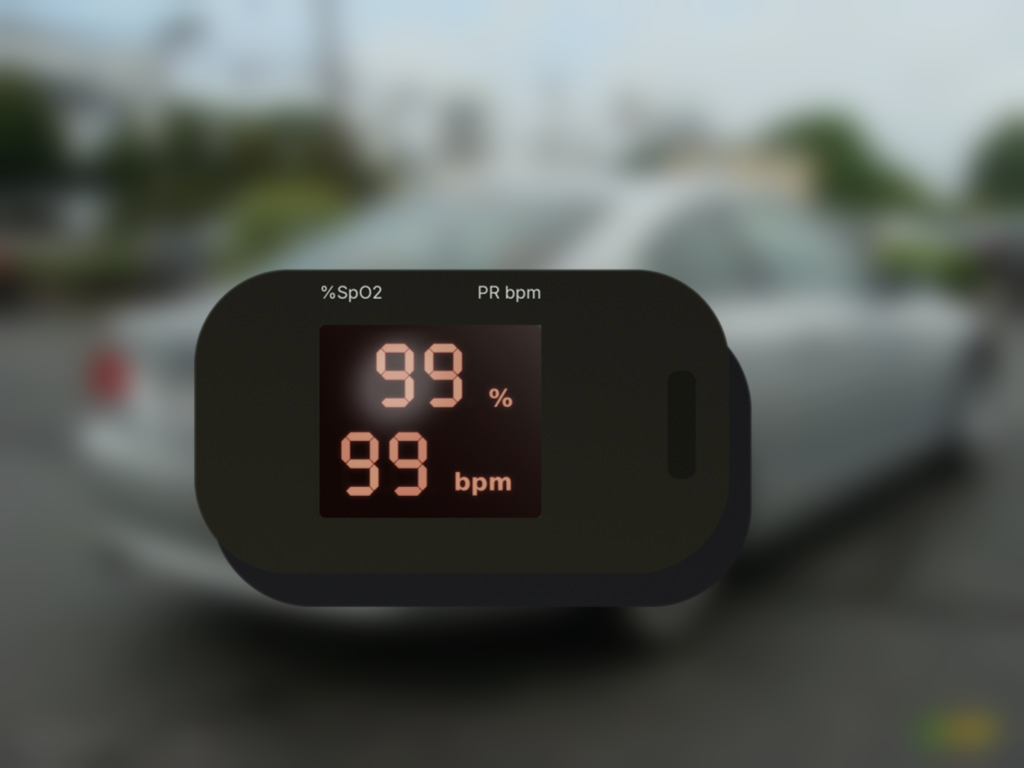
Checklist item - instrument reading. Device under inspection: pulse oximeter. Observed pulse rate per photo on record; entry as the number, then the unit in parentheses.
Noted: 99 (bpm)
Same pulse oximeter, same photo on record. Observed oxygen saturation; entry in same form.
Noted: 99 (%)
